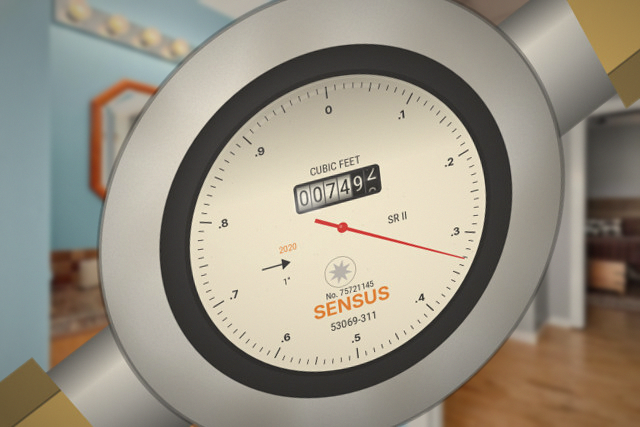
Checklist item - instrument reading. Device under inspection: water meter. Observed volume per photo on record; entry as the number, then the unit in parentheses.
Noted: 7492.33 (ft³)
